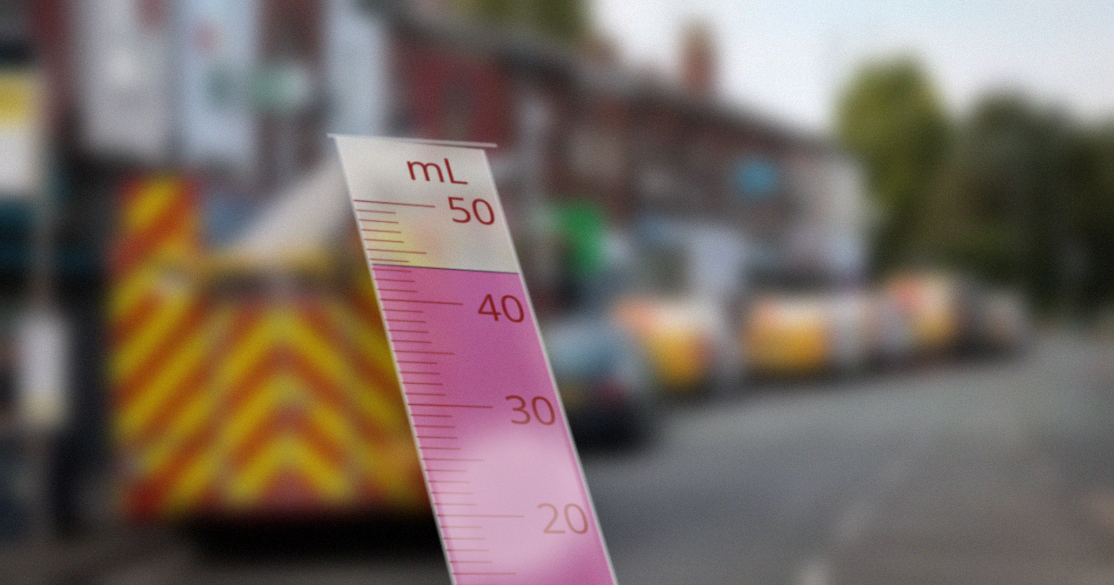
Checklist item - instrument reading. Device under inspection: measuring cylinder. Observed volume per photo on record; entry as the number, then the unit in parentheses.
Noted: 43.5 (mL)
